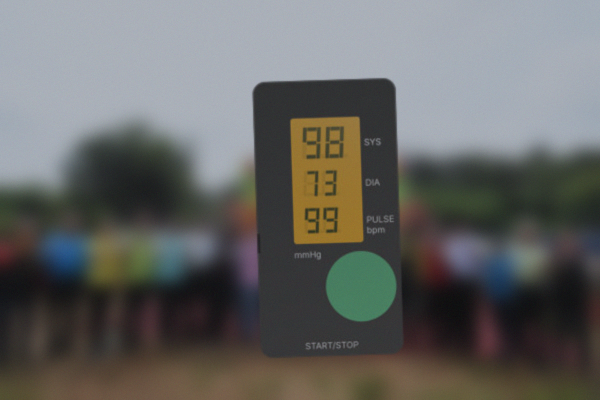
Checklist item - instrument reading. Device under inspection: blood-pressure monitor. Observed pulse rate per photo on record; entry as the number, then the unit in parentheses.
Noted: 99 (bpm)
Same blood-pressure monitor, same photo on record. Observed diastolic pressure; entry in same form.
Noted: 73 (mmHg)
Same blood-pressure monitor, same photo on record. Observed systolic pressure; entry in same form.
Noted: 98 (mmHg)
